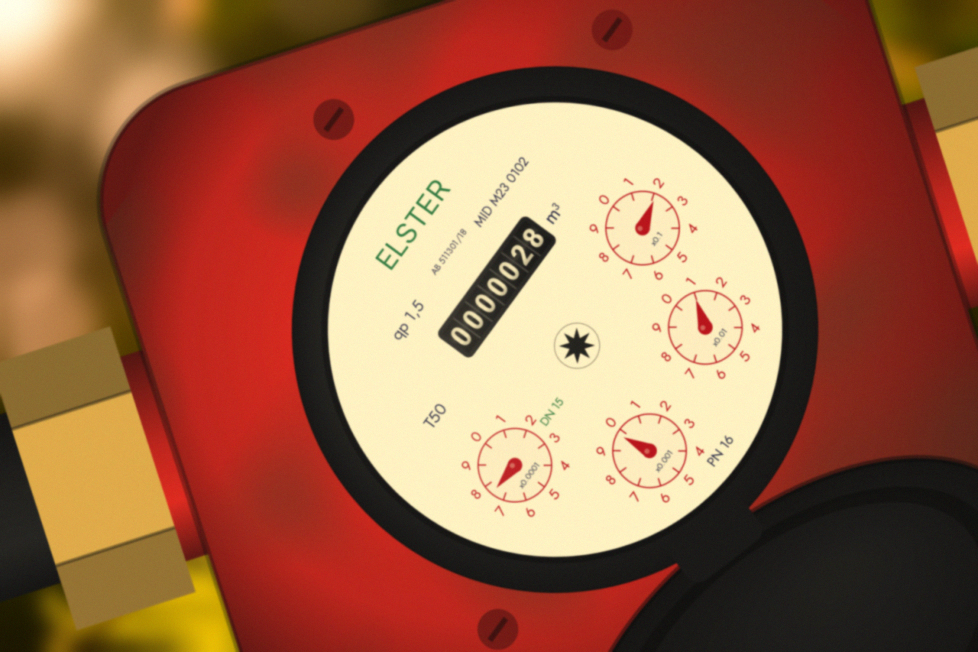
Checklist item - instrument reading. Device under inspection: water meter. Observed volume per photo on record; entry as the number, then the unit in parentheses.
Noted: 28.2097 (m³)
